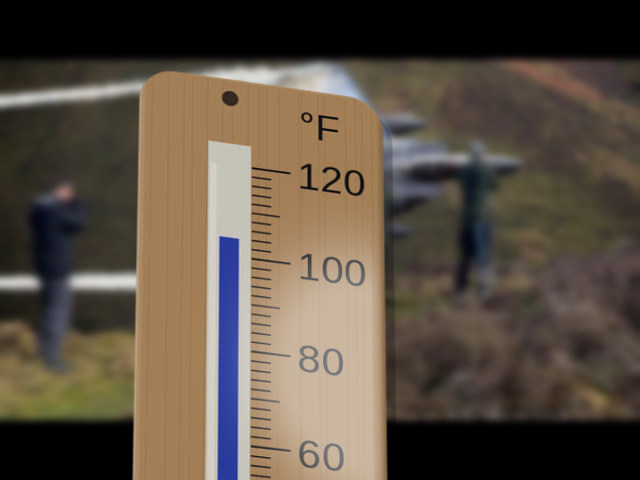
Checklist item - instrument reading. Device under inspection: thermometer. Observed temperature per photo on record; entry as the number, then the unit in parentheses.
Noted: 104 (°F)
